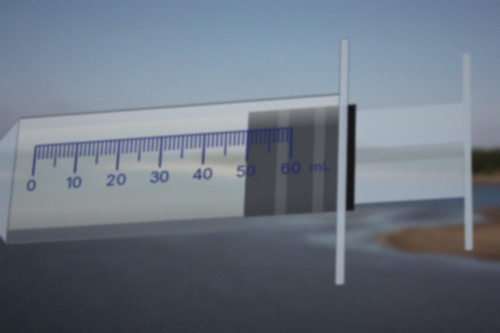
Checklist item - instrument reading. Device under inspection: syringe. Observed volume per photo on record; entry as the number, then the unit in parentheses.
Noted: 50 (mL)
